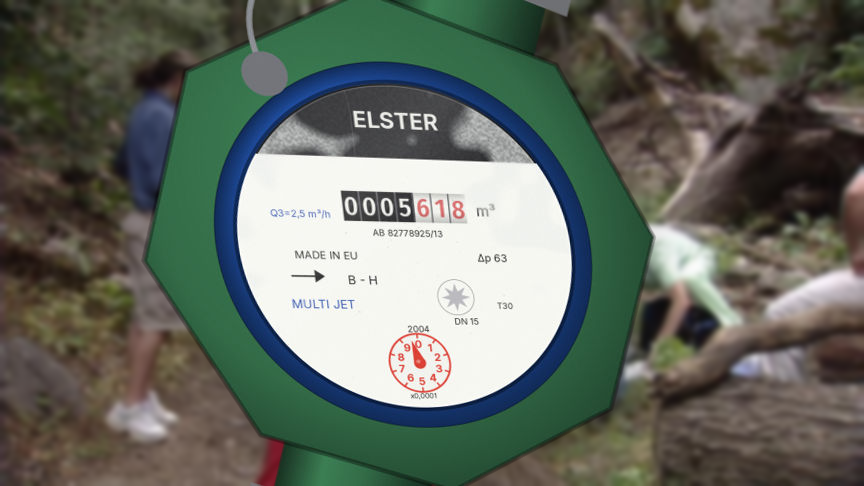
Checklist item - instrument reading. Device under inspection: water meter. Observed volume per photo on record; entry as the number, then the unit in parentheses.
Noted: 5.6179 (m³)
